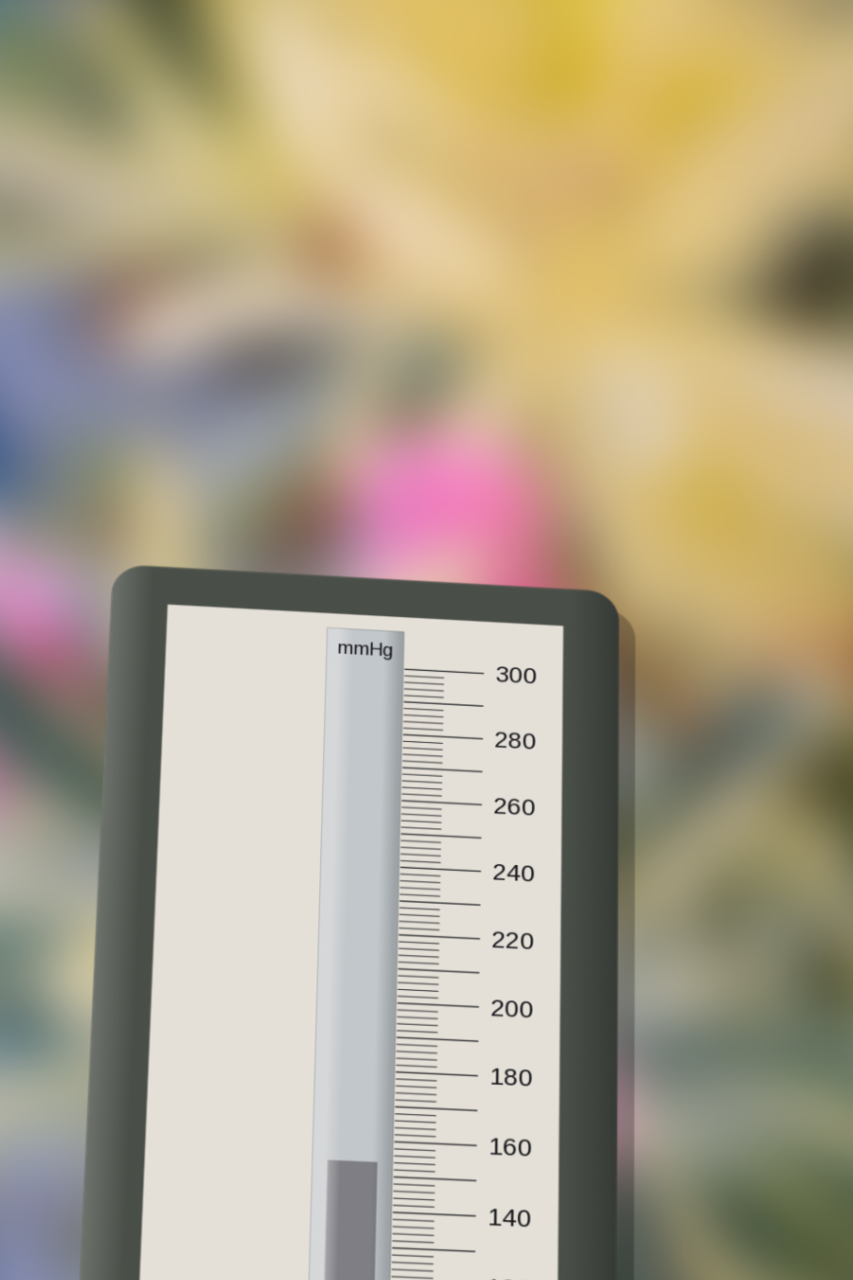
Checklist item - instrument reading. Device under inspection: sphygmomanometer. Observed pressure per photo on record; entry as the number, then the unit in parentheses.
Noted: 154 (mmHg)
